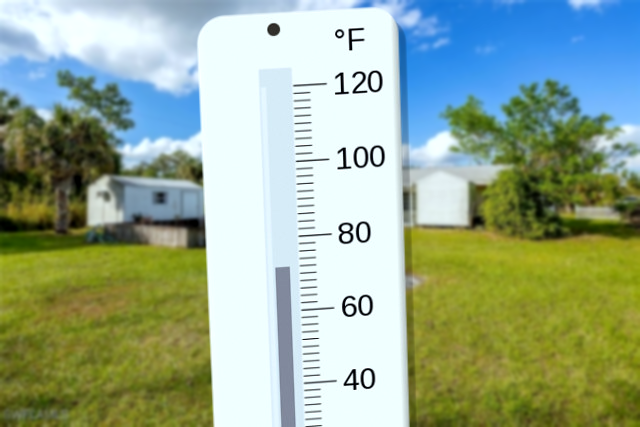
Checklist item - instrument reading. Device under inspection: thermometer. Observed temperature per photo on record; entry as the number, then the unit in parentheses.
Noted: 72 (°F)
